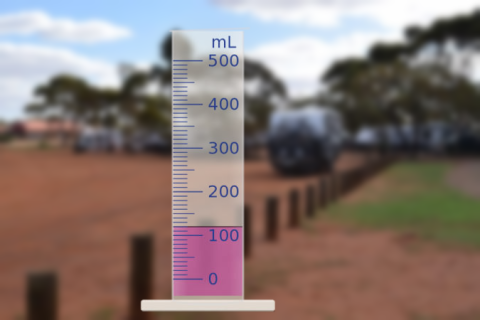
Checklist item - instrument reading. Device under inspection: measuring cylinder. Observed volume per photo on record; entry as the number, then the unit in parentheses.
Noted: 120 (mL)
